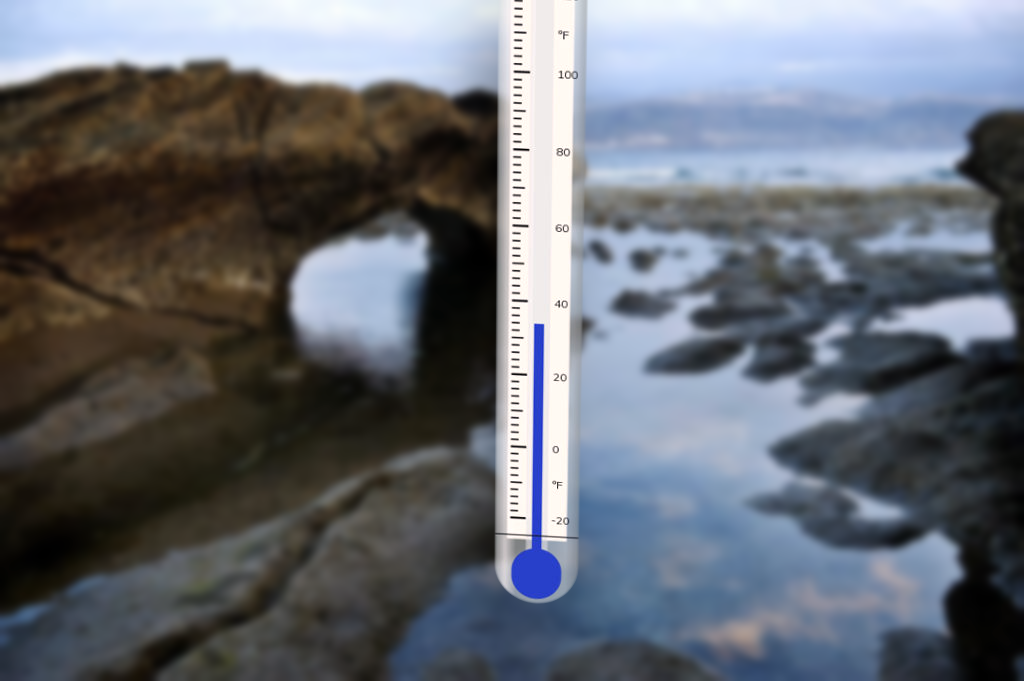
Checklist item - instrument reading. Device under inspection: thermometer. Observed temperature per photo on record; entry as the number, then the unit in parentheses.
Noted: 34 (°F)
